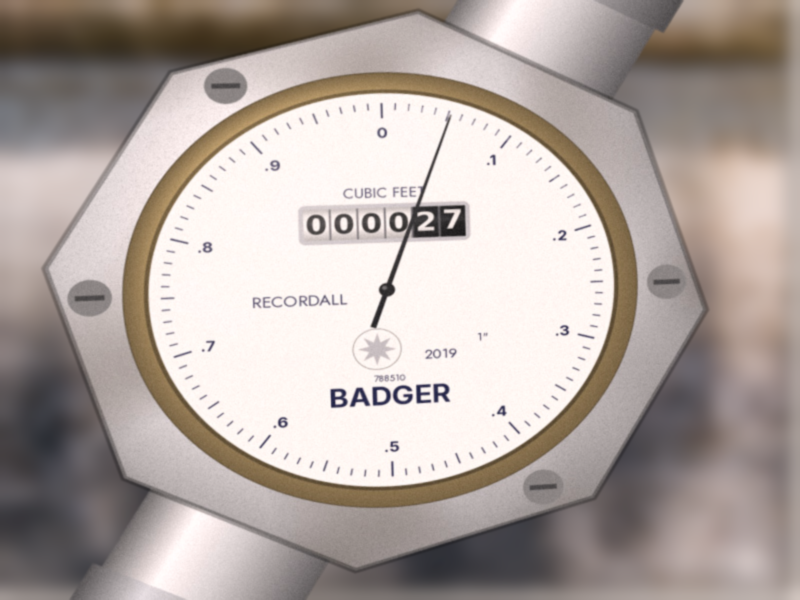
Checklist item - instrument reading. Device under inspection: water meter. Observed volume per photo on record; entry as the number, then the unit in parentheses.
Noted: 27.05 (ft³)
